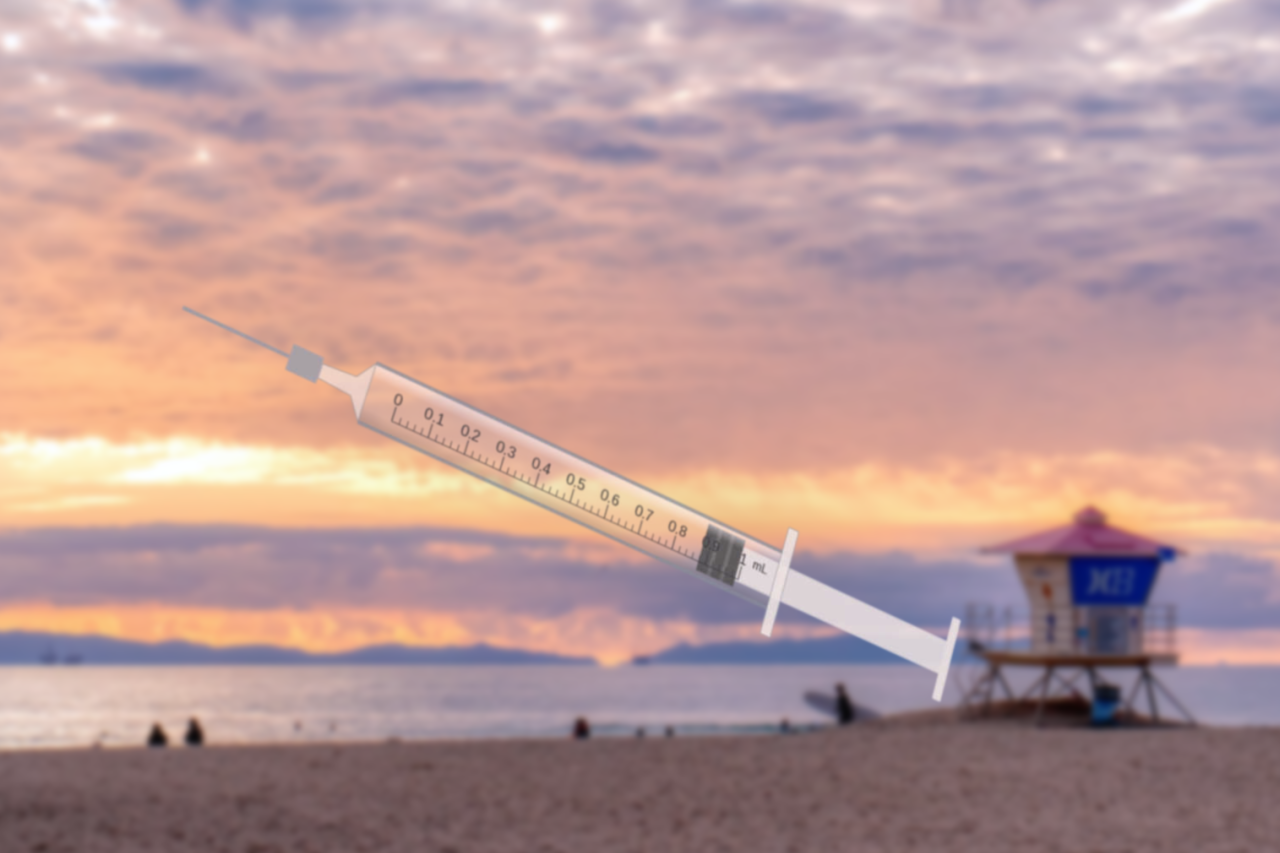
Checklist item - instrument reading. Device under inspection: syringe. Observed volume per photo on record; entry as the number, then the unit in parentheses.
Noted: 0.88 (mL)
